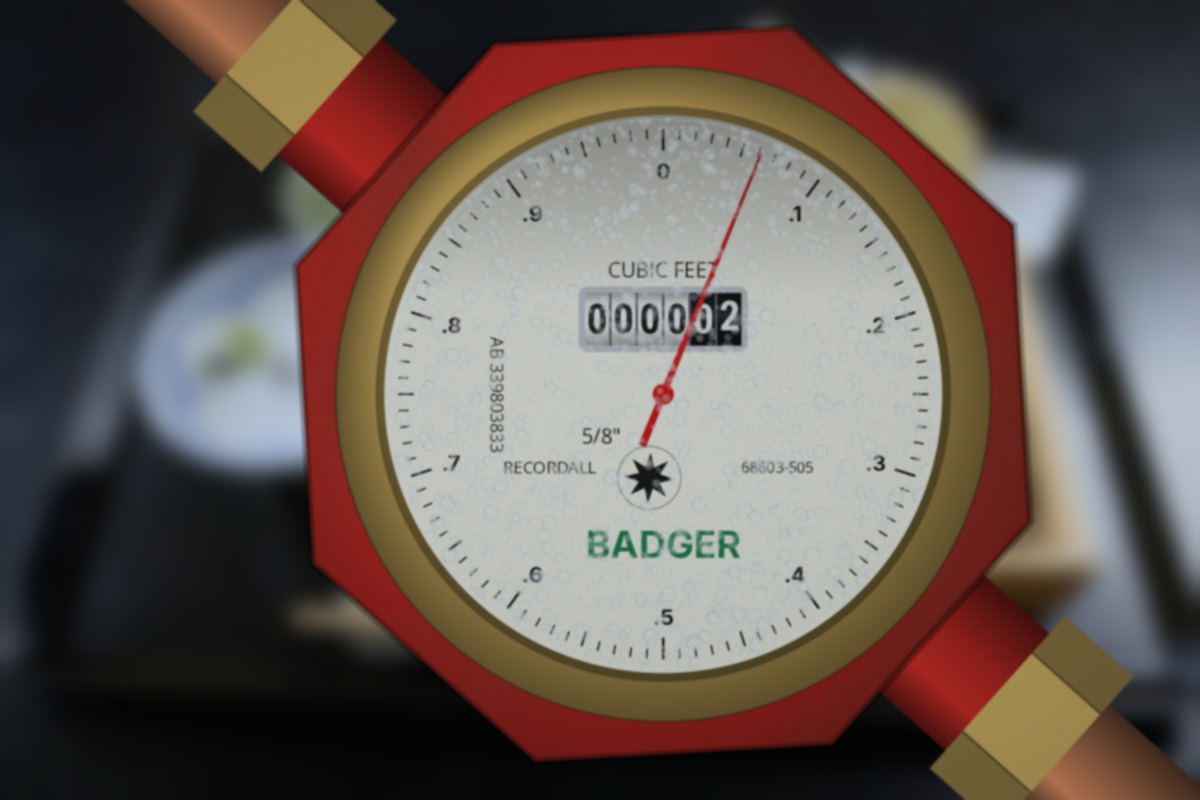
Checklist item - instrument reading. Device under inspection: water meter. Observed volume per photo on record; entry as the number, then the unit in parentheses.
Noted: 2.06 (ft³)
